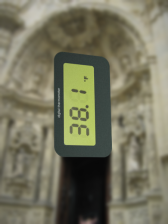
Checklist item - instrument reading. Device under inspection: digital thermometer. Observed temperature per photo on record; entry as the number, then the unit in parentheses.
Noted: 38.1 (°F)
